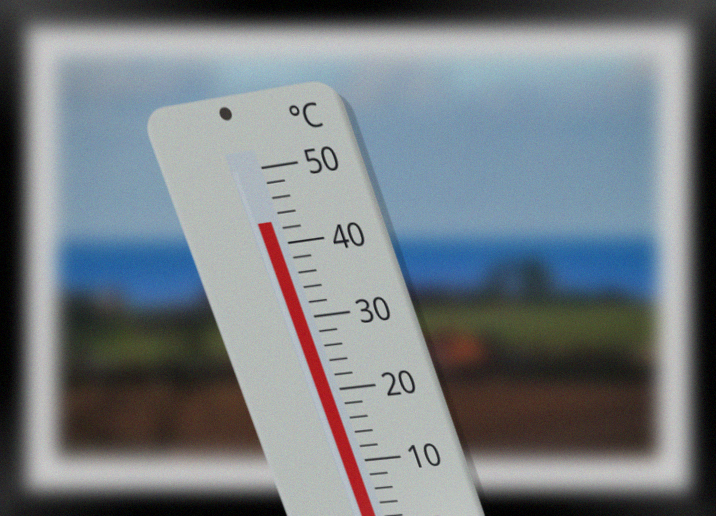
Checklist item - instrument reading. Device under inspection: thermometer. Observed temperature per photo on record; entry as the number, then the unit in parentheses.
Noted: 43 (°C)
